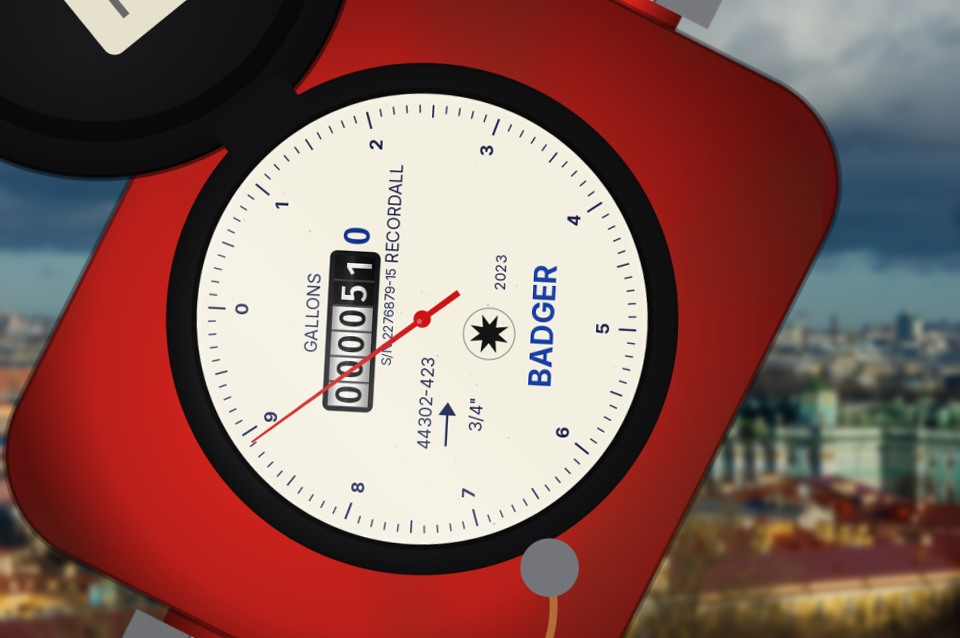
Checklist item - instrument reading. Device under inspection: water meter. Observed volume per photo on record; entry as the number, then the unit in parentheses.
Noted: 508.9 (gal)
